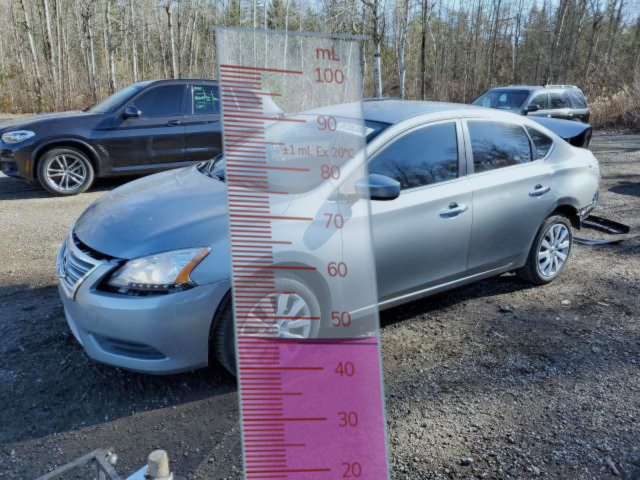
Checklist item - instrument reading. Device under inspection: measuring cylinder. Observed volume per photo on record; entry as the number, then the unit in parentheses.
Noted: 45 (mL)
